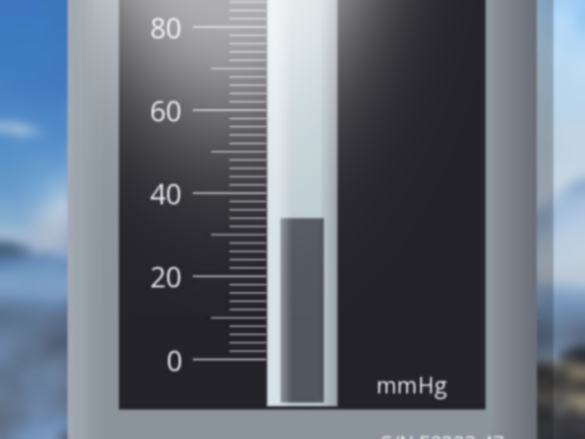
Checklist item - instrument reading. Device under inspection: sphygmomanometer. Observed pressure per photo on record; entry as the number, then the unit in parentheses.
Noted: 34 (mmHg)
